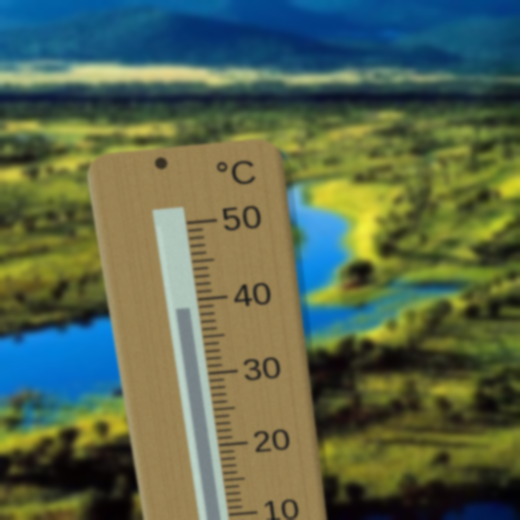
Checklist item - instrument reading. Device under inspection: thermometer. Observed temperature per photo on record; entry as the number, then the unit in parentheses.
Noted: 39 (°C)
